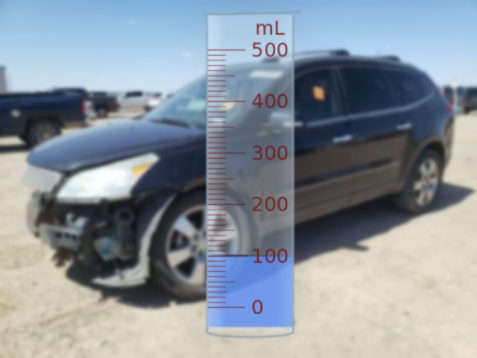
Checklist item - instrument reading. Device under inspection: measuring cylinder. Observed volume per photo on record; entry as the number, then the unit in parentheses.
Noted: 100 (mL)
